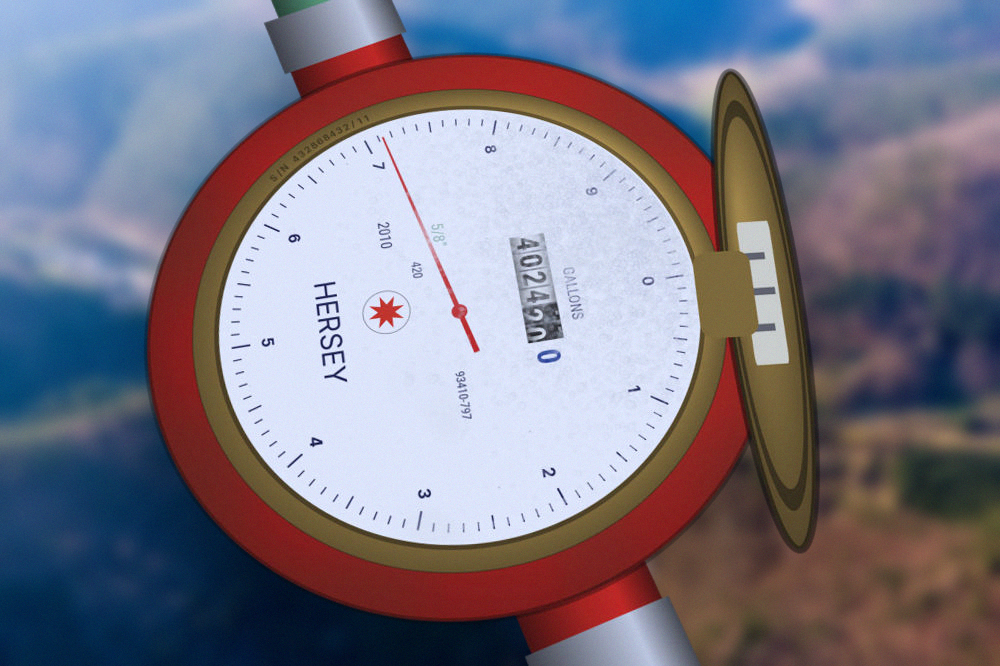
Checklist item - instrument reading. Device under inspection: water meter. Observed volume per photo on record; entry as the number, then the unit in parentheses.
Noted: 4024197.1 (gal)
